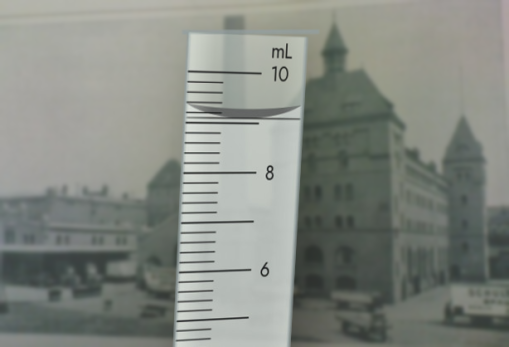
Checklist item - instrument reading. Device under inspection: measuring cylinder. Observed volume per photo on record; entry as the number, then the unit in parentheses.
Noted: 9.1 (mL)
